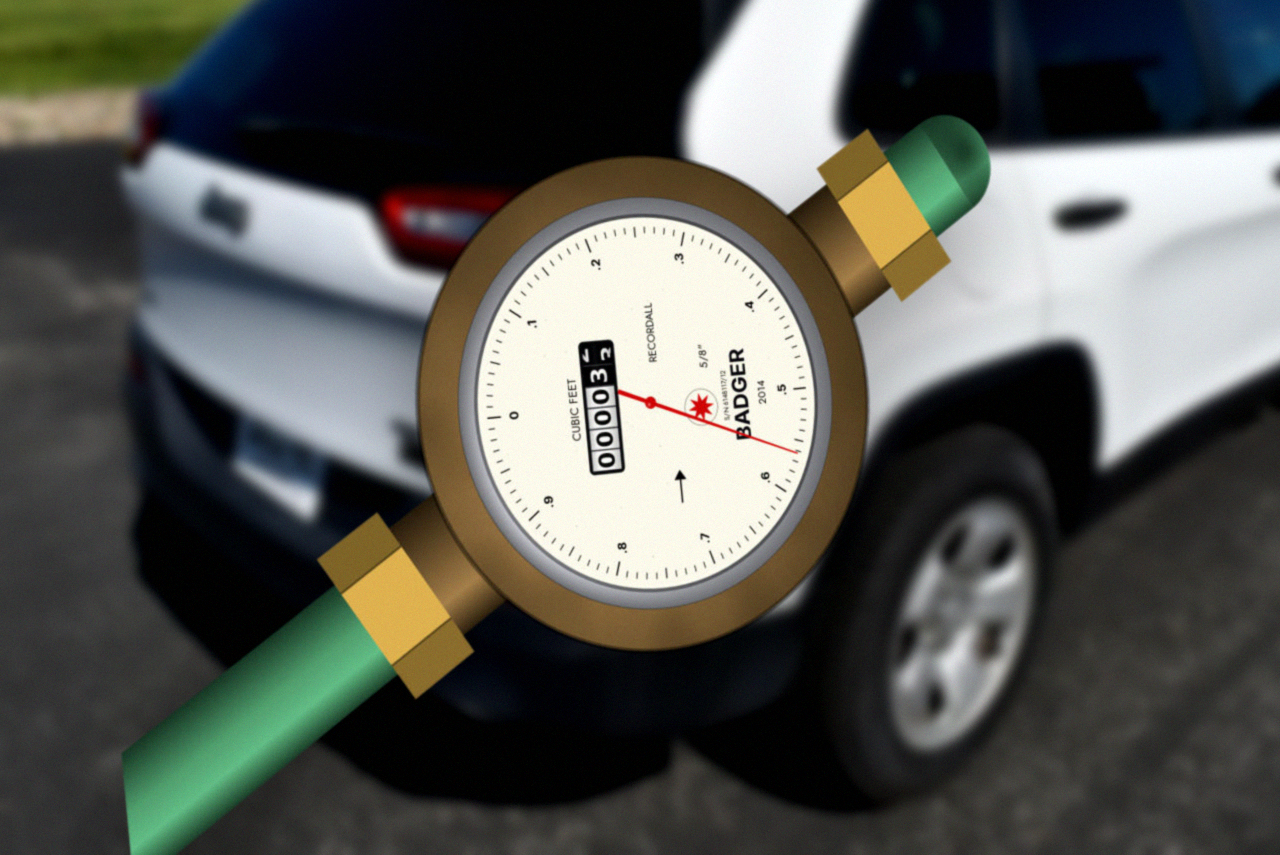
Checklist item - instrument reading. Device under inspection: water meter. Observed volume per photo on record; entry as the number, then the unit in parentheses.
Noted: 32.56 (ft³)
